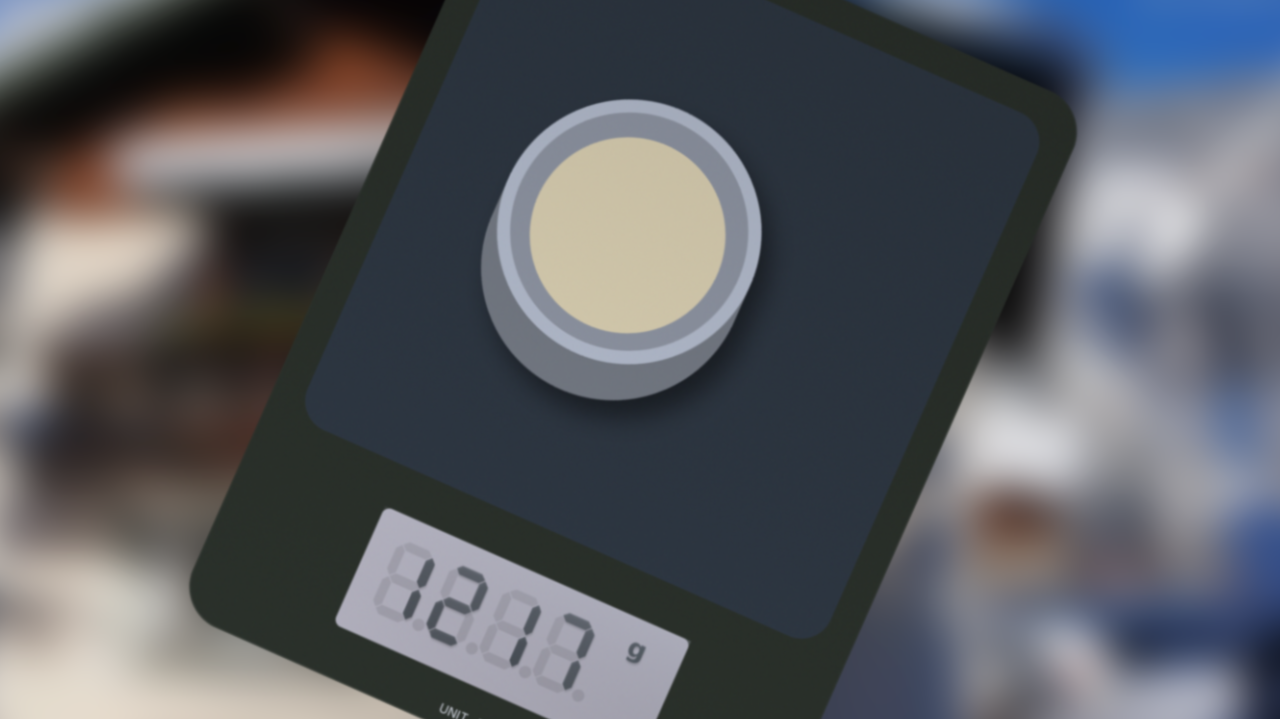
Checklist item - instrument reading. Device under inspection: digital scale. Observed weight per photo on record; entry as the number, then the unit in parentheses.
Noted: 1217 (g)
